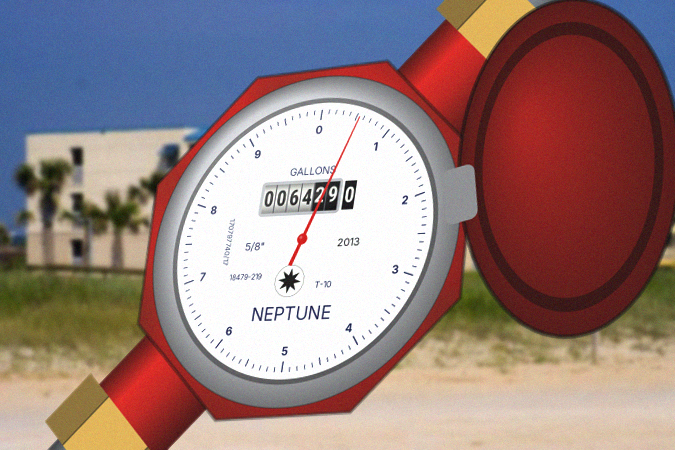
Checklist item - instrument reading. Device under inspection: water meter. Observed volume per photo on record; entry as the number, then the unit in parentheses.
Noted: 64290.5 (gal)
